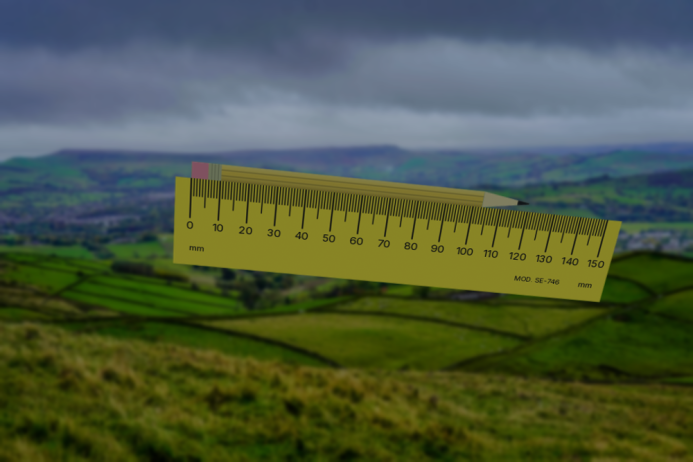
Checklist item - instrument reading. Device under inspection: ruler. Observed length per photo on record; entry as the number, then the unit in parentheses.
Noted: 120 (mm)
